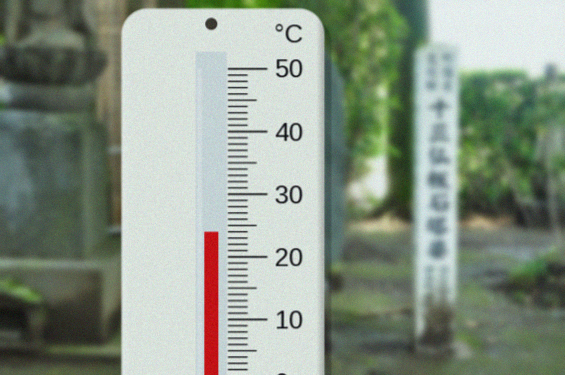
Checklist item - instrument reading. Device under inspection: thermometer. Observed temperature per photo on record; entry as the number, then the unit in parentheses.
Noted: 24 (°C)
